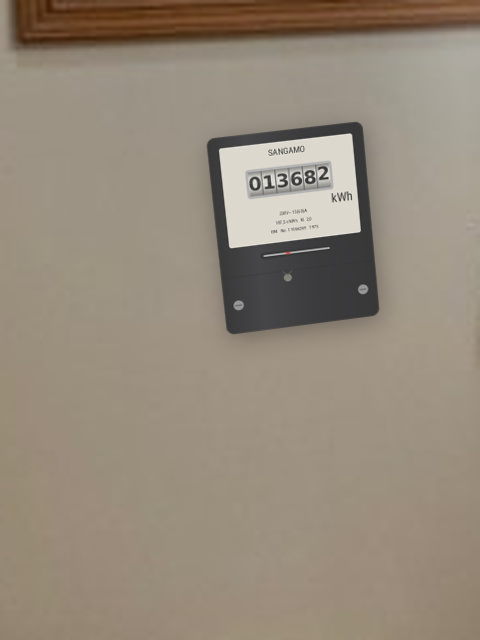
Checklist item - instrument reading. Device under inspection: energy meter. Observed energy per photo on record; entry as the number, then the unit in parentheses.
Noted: 13682 (kWh)
